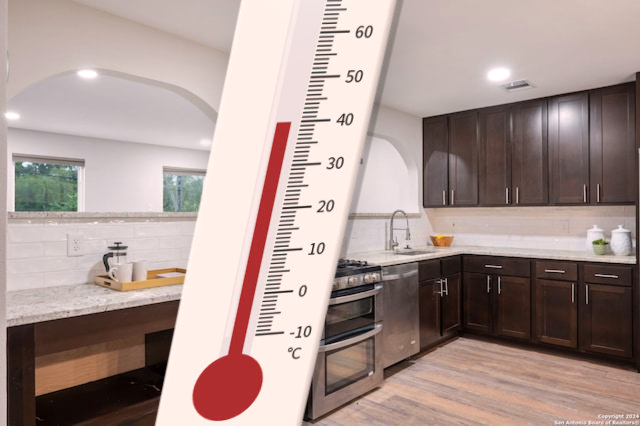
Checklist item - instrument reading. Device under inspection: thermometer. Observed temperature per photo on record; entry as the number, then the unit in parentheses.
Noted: 40 (°C)
